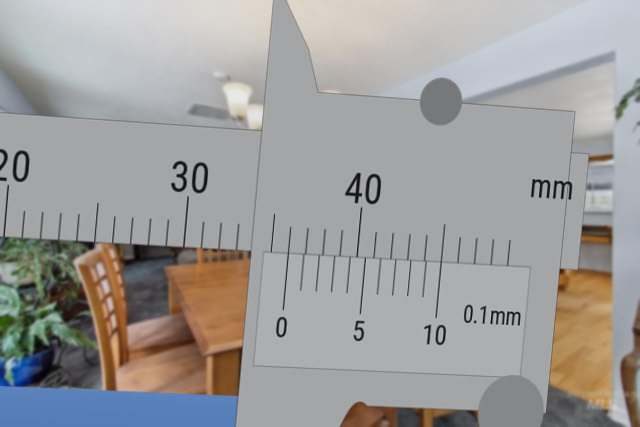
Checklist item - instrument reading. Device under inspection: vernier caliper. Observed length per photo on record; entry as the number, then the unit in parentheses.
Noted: 36.0 (mm)
